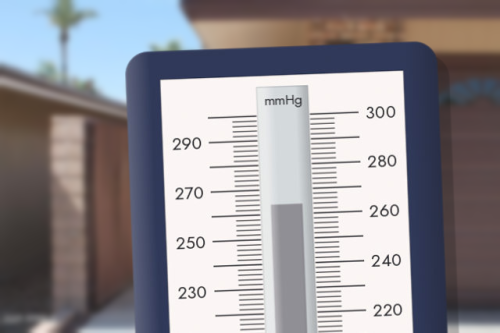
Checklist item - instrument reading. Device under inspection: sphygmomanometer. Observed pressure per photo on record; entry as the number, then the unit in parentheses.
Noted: 264 (mmHg)
